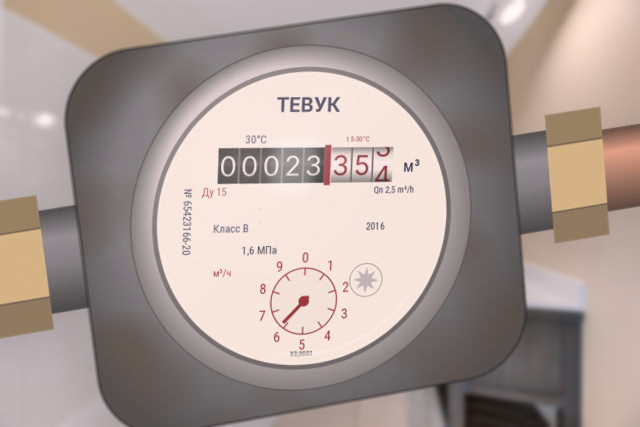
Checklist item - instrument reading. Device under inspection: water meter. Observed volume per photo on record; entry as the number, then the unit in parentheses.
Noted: 23.3536 (m³)
